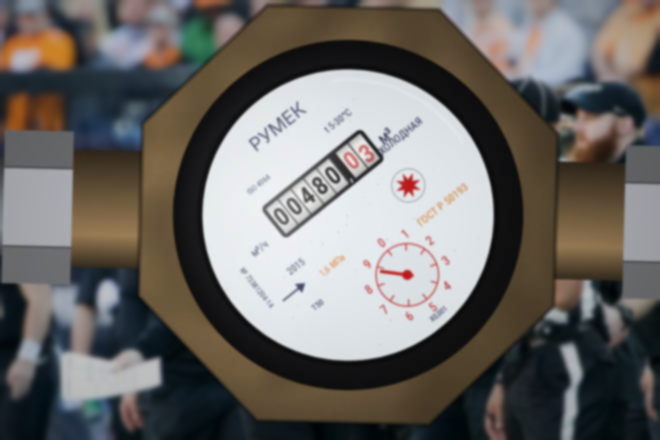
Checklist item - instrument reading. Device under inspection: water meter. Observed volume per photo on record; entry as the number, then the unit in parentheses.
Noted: 480.028 (m³)
